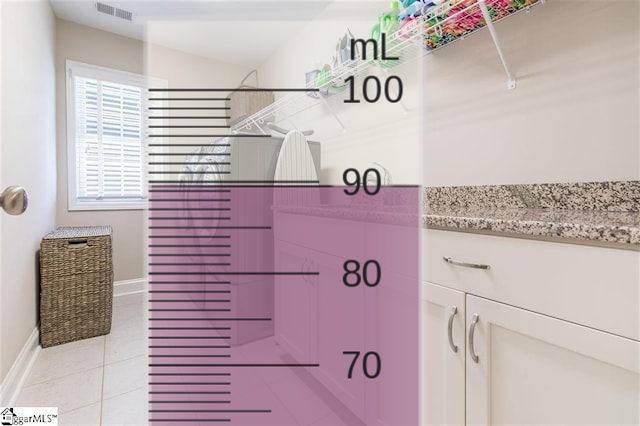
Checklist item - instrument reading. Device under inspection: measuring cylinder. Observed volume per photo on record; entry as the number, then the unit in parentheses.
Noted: 89.5 (mL)
